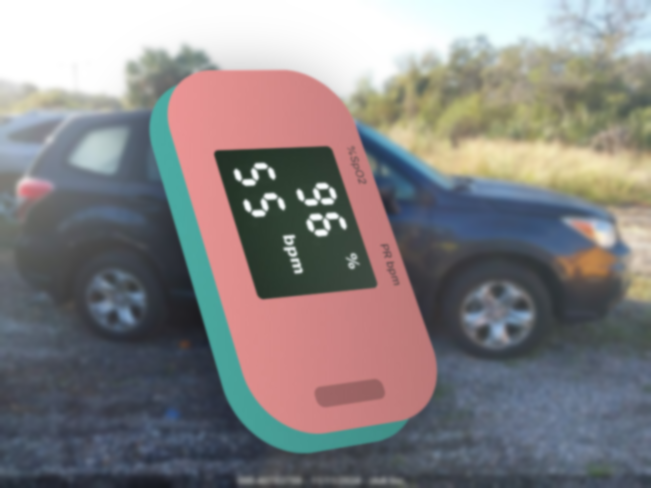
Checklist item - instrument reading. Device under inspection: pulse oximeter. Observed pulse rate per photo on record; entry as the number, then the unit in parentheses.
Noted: 55 (bpm)
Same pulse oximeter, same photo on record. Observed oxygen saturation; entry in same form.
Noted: 96 (%)
